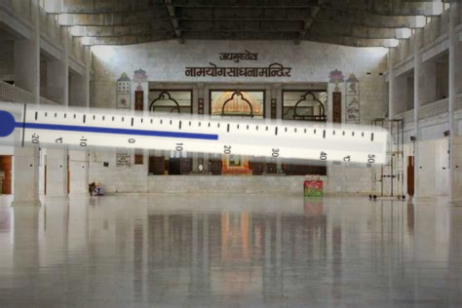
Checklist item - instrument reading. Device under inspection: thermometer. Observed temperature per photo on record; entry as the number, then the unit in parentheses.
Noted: 18 (°C)
